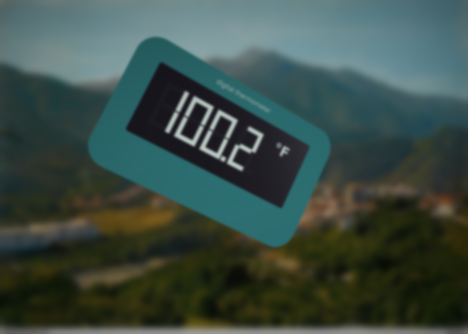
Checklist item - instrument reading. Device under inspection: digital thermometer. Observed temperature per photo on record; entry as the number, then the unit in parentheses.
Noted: 100.2 (°F)
